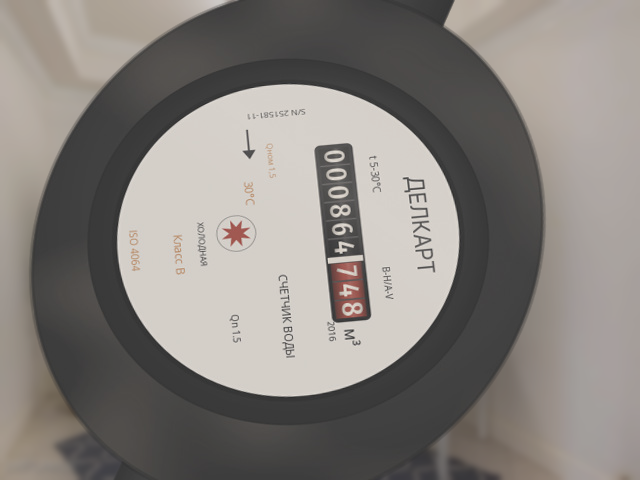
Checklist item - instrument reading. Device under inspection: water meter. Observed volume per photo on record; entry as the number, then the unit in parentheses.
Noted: 864.748 (m³)
